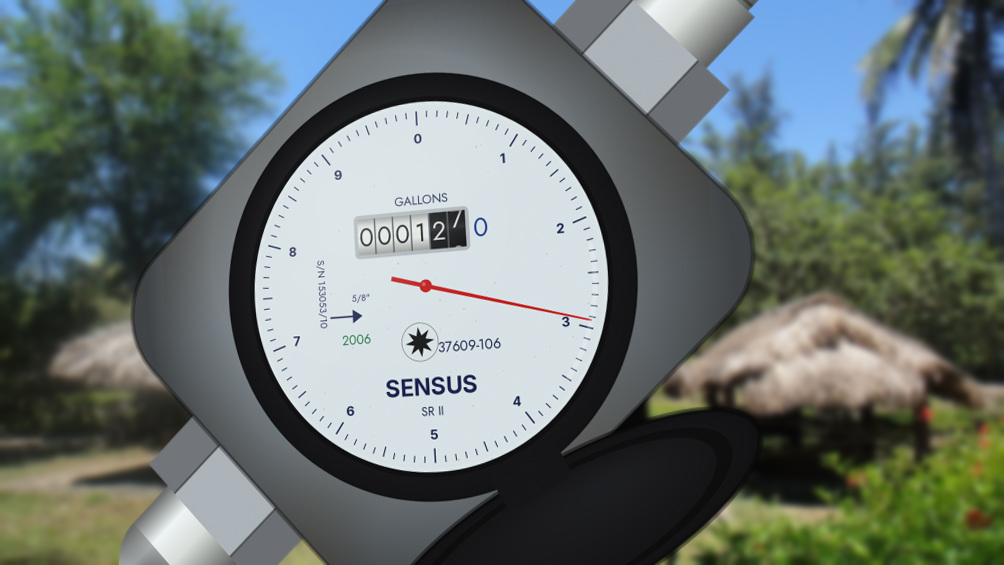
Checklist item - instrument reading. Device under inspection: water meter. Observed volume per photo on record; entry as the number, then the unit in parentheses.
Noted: 1272.9 (gal)
